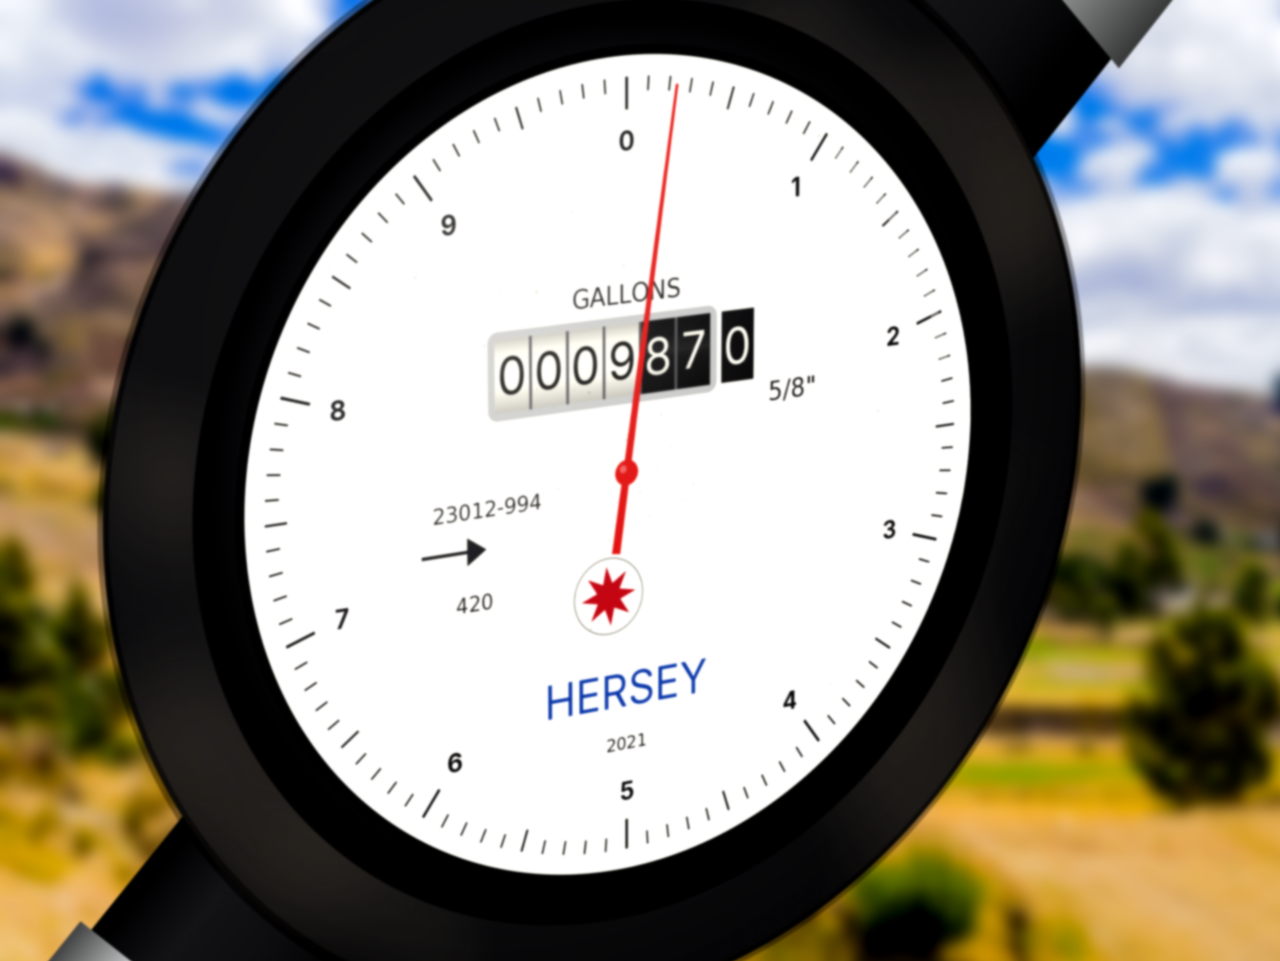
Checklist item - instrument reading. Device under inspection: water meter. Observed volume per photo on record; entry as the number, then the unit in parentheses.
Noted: 9870.2 (gal)
